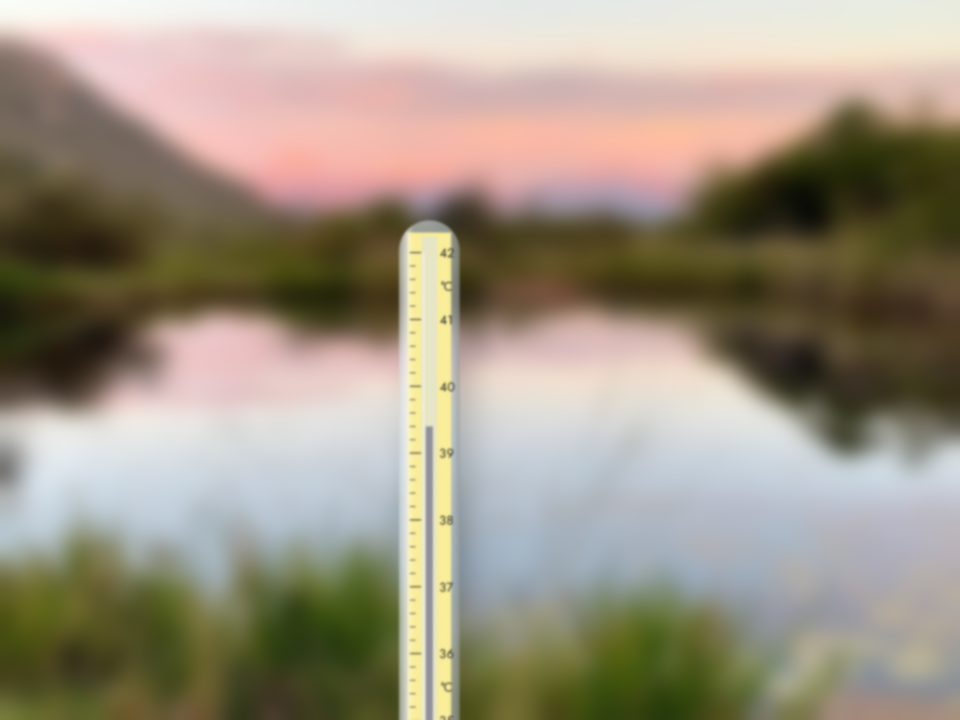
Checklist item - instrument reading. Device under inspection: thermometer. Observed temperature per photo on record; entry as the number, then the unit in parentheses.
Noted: 39.4 (°C)
